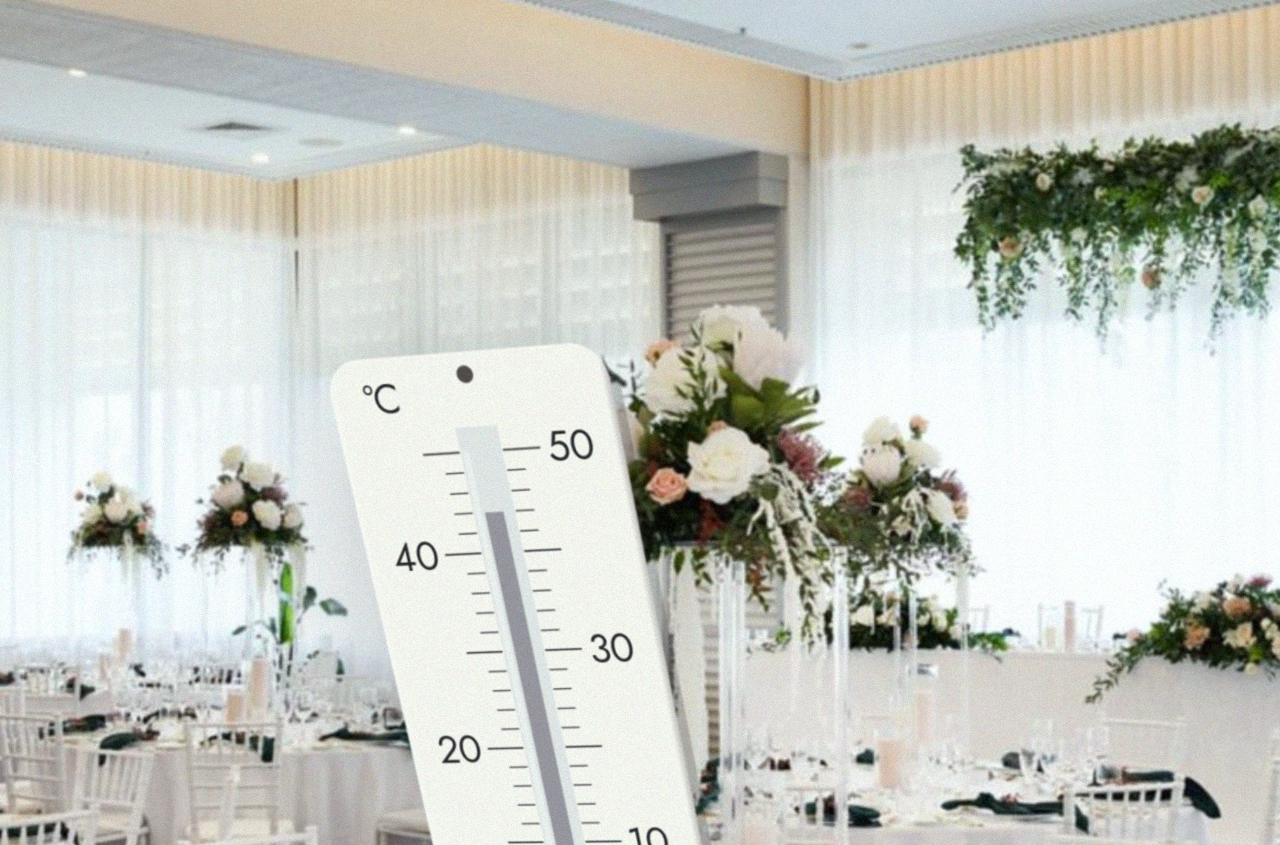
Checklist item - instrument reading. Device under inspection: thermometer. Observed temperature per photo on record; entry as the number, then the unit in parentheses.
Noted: 44 (°C)
